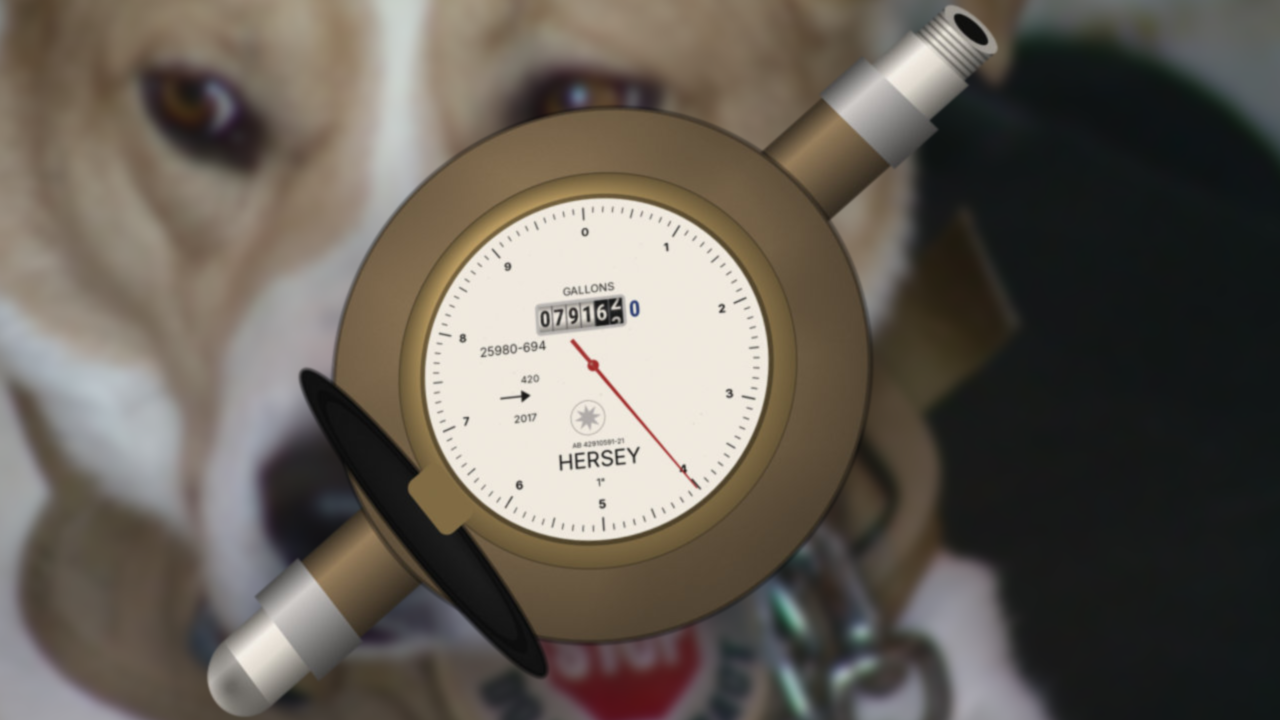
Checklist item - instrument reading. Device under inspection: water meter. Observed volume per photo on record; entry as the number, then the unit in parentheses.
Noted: 791624.0 (gal)
